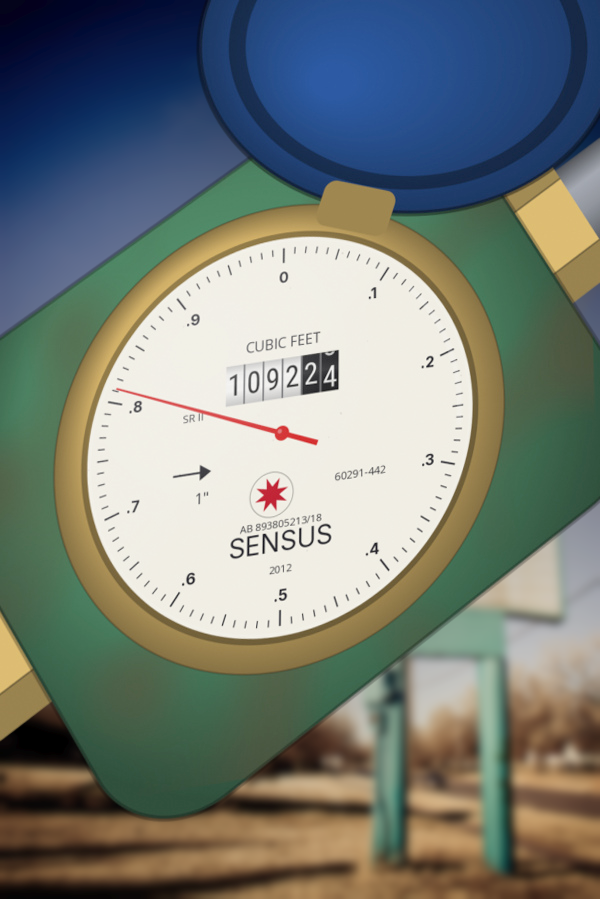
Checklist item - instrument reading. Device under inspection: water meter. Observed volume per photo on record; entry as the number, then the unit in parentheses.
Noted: 109223.81 (ft³)
